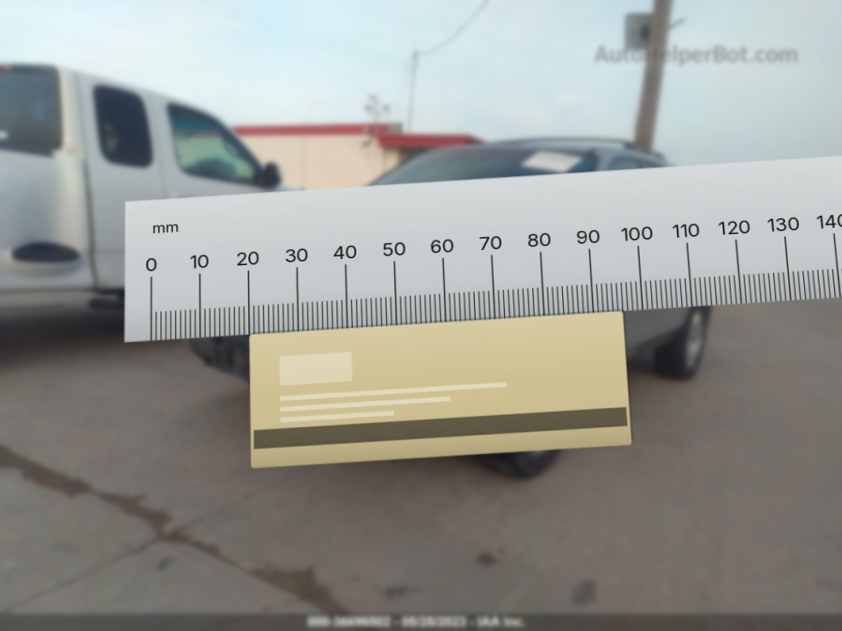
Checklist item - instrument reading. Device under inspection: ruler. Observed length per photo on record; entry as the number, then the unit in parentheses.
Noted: 76 (mm)
